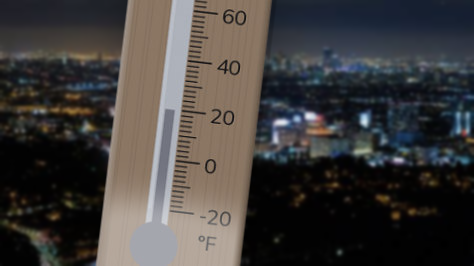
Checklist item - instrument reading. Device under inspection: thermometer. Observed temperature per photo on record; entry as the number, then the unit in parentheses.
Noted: 20 (°F)
